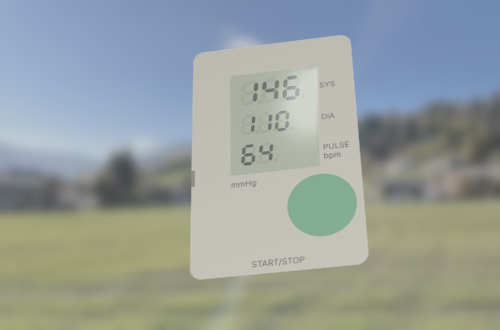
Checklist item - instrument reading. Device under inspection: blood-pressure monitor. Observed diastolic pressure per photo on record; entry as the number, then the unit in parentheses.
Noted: 110 (mmHg)
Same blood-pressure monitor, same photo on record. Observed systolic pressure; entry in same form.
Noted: 146 (mmHg)
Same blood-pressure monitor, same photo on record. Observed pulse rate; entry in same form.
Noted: 64 (bpm)
